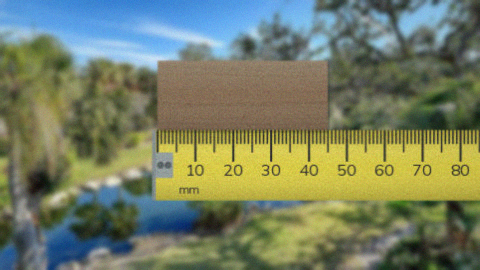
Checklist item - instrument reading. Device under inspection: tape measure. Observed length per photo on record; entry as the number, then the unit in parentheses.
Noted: 45 (mm)
